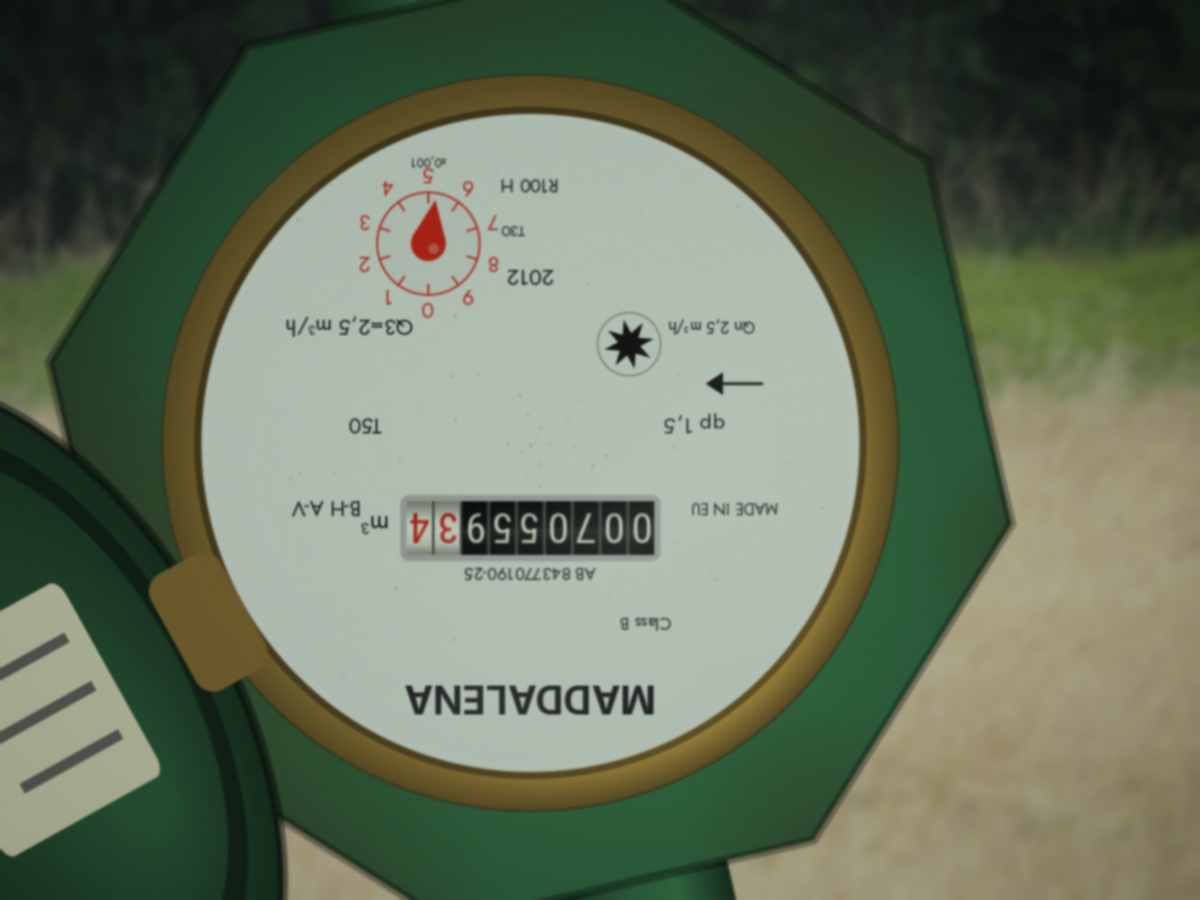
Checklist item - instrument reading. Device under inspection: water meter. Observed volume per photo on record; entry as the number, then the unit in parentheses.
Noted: 70559.345 (m³)
